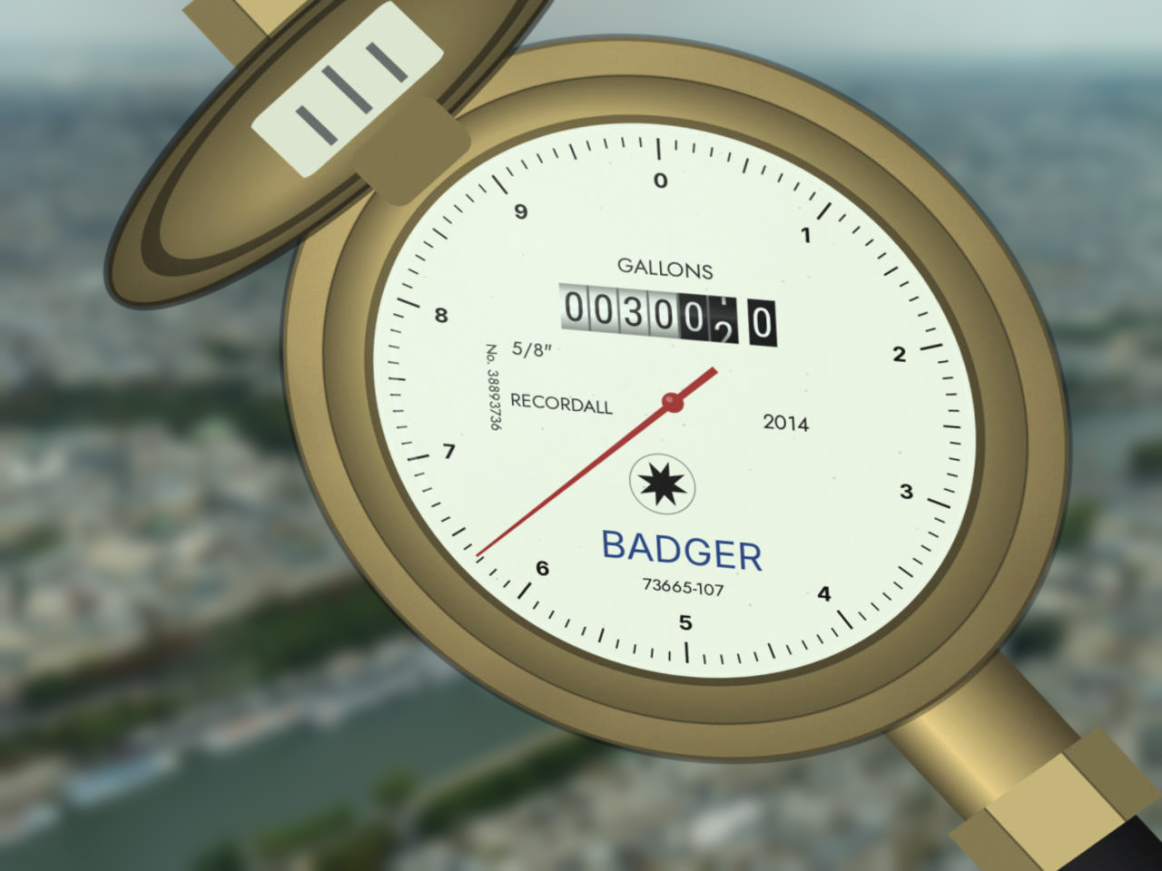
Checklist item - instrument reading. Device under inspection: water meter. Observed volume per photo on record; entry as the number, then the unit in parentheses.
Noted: 30016.3 (gal)
